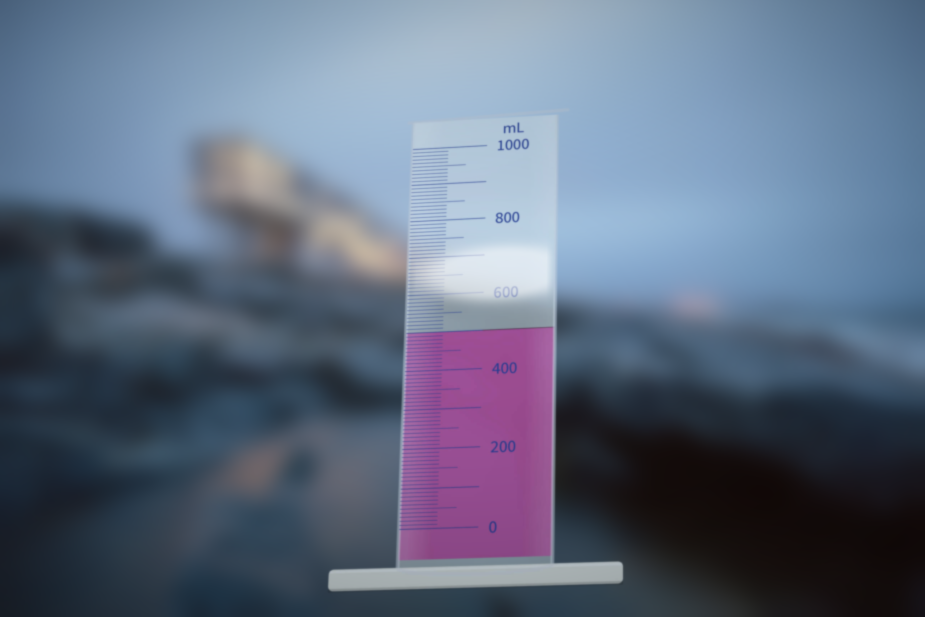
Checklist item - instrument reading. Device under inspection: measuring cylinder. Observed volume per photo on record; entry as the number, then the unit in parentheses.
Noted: 500 (mL)
